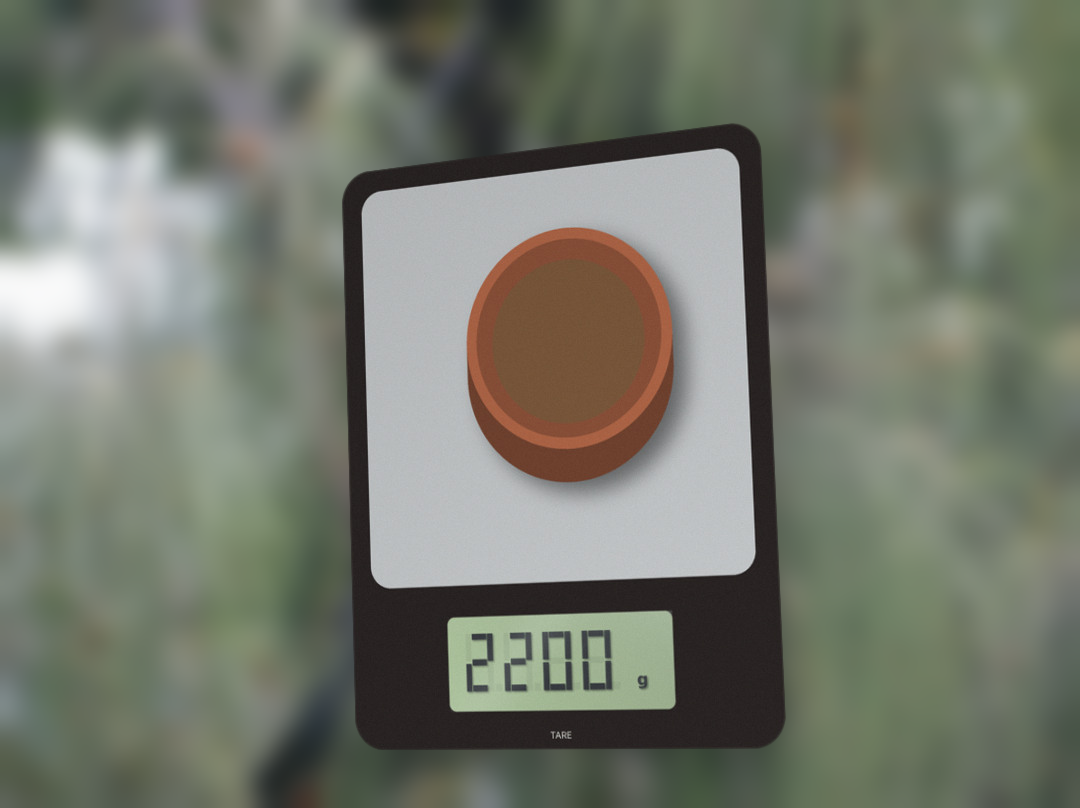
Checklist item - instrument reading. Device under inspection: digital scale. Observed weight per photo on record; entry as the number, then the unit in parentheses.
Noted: 2200 (g)
